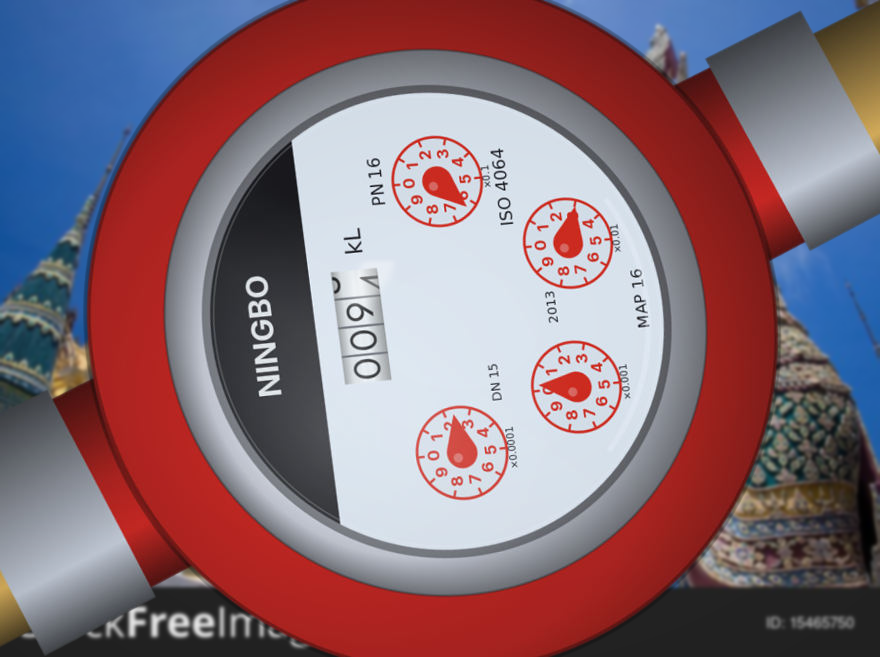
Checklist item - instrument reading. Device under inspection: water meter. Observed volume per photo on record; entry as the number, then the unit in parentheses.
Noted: 93.6302 (kL)
